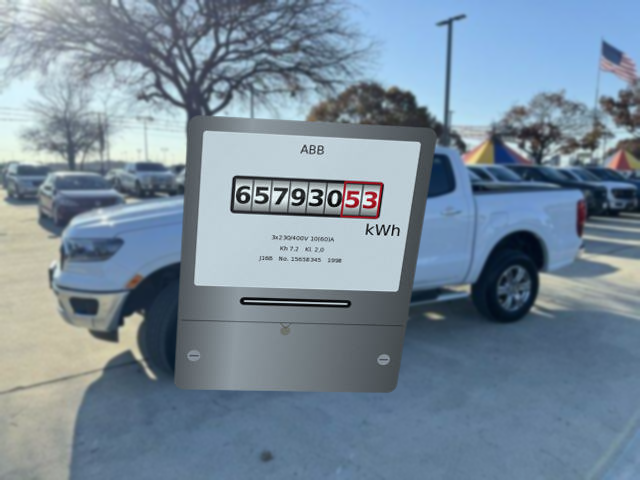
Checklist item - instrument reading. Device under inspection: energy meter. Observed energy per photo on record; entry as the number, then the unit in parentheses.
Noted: 657930.53 (kWh)
